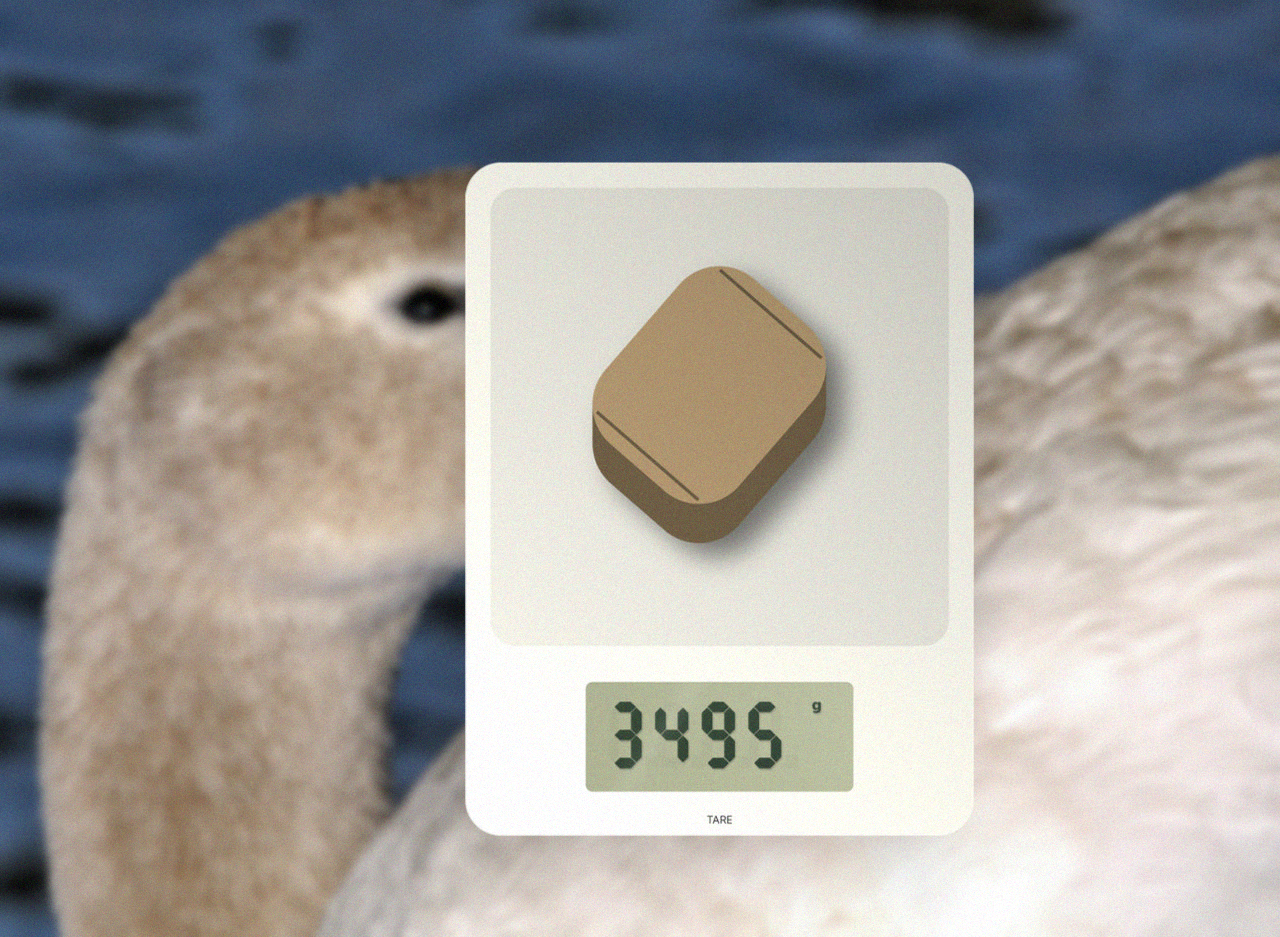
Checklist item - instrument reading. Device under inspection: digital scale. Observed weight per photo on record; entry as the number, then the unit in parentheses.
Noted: 3495 (g)
